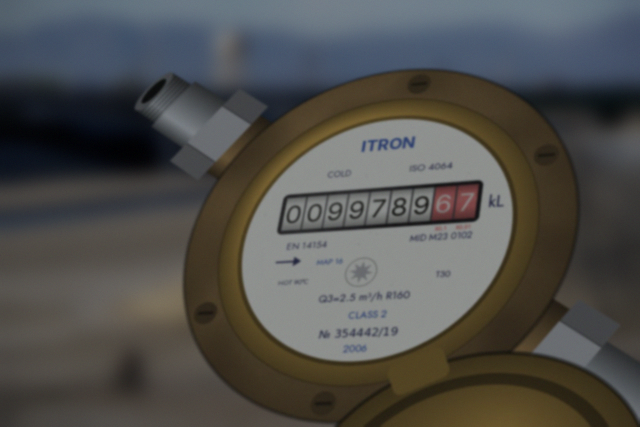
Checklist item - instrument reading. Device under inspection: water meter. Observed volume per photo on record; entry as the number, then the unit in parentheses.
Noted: 99789.67 (kL)
